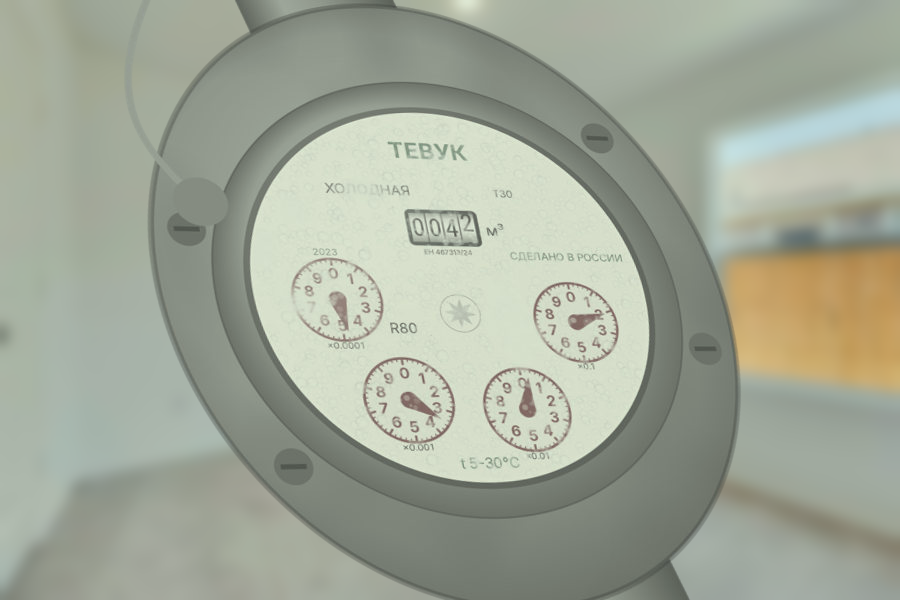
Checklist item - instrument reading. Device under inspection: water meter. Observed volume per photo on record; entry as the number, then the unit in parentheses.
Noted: 42.2034 (m³)
